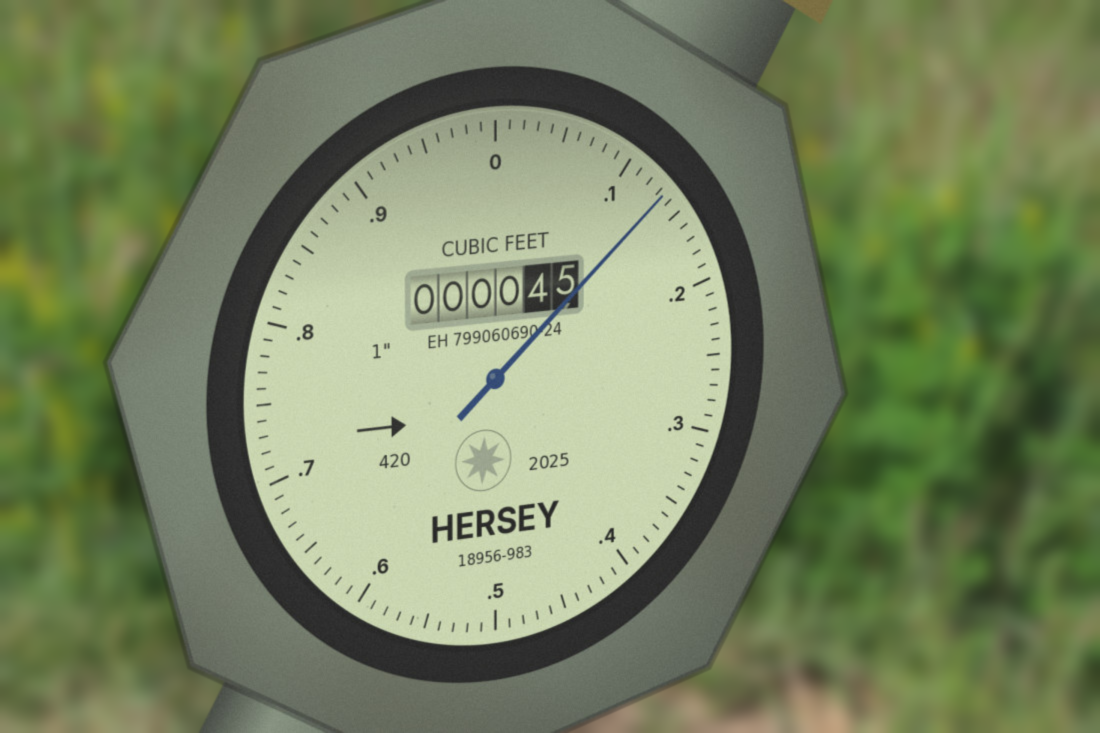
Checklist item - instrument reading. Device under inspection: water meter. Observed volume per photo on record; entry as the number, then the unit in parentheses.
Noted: 45.13 (ft³)
